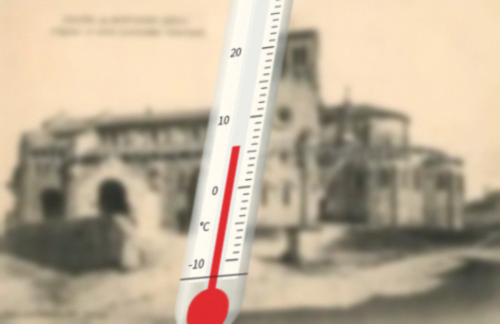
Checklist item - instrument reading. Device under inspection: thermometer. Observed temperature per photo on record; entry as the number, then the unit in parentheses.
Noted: 6 (°C)
